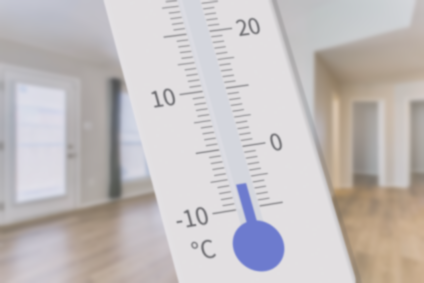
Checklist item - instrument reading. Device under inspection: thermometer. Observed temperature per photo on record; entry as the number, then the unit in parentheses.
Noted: -6 (°C)
